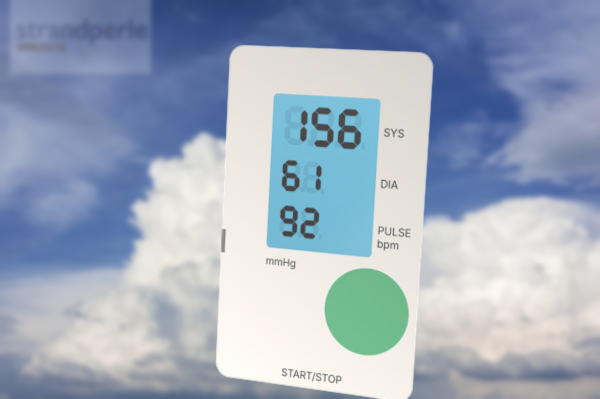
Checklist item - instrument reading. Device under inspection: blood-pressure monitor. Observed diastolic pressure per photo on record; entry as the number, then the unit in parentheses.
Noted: 61 (mmHg)
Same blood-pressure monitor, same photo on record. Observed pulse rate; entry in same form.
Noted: 92 (bpm)
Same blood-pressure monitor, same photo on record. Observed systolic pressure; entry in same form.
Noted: 156 (mmHg)
